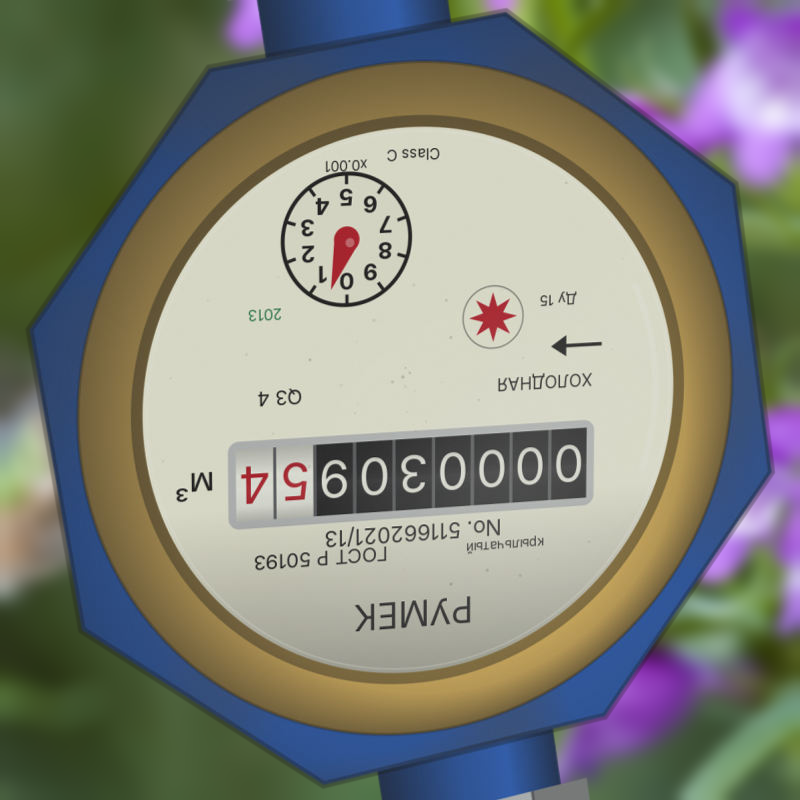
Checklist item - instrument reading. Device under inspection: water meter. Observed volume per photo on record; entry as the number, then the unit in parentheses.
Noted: 309.540 (m³)
